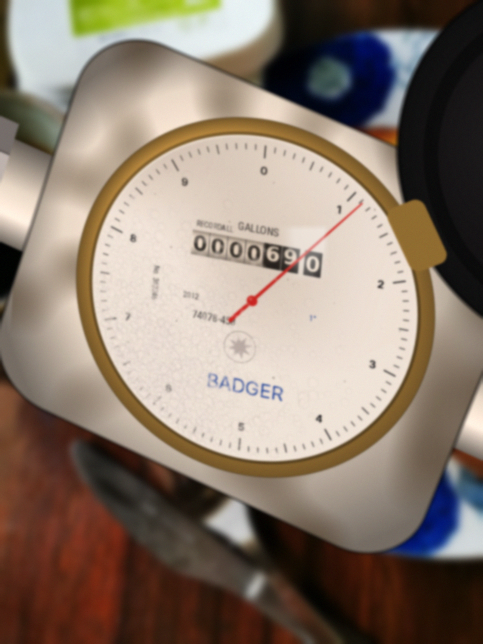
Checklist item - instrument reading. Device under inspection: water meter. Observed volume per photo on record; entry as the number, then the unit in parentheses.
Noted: 691.1 (gal)
